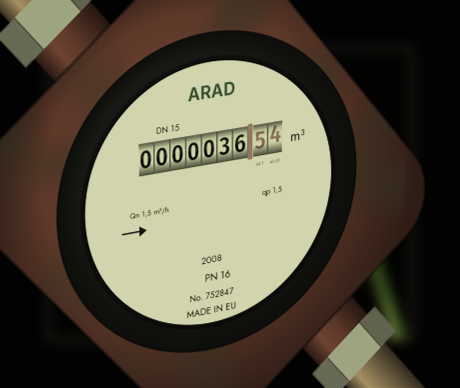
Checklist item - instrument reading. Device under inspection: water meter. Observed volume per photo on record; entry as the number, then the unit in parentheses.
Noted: 36.54 (m³)
